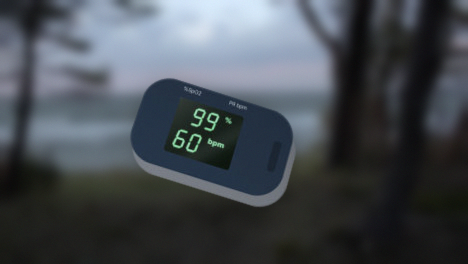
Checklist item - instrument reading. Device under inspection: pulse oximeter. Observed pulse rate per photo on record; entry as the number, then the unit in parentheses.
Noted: 60 (bpm)
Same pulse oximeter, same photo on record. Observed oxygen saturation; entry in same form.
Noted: 99 (%)
